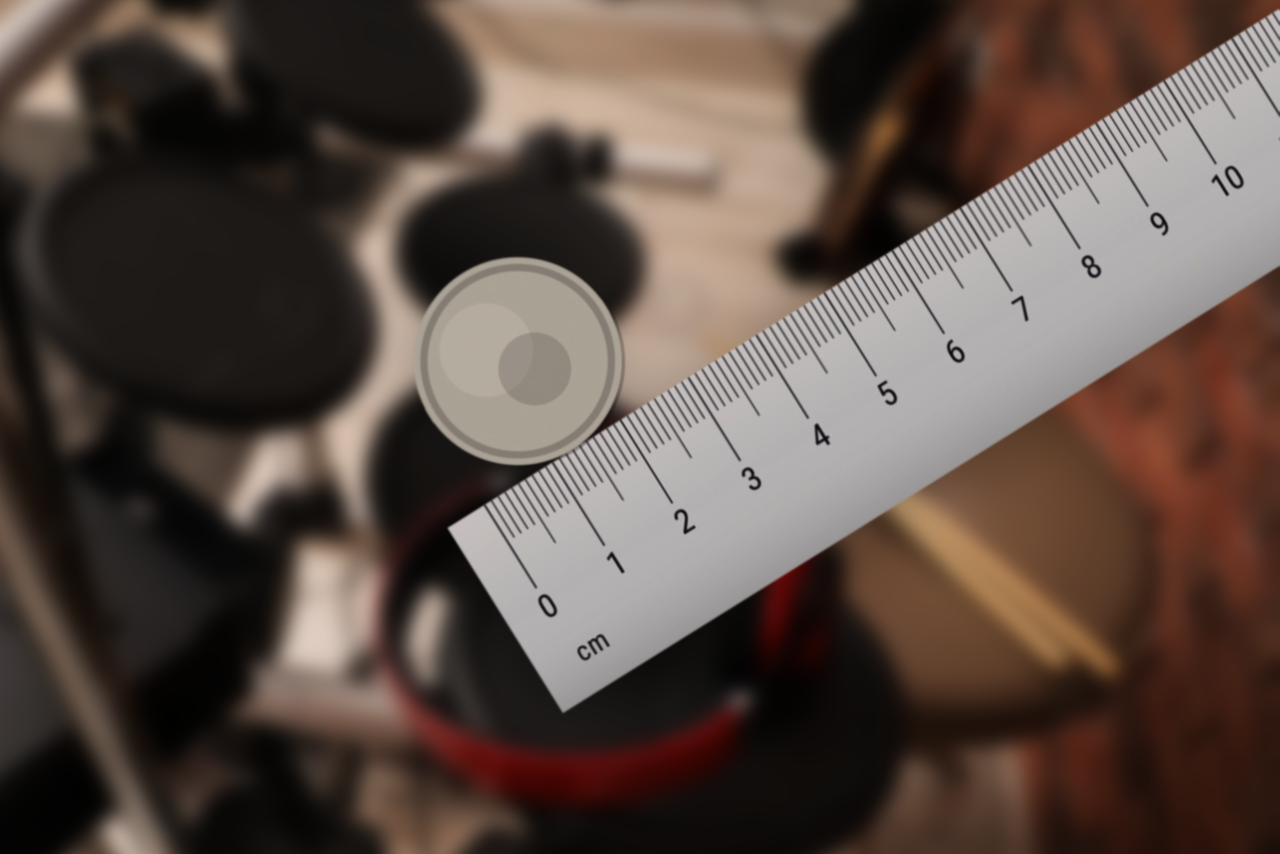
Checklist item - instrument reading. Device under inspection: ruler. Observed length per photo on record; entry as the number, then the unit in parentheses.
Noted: 2.6 (cm)
